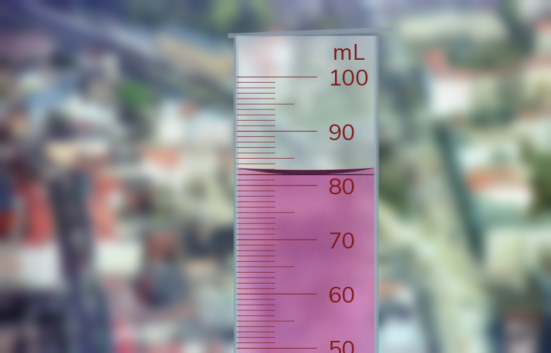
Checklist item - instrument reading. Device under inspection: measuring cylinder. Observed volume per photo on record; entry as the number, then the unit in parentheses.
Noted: 82 (mL)
